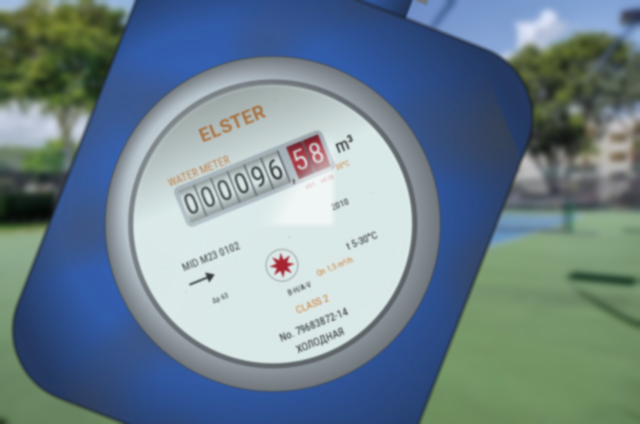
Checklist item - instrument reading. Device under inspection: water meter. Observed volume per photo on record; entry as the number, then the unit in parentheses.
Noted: 96.58 (m³)
